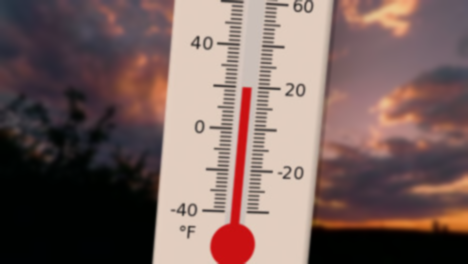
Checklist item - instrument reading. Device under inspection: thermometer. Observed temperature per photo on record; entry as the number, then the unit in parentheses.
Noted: 20 (°F)
